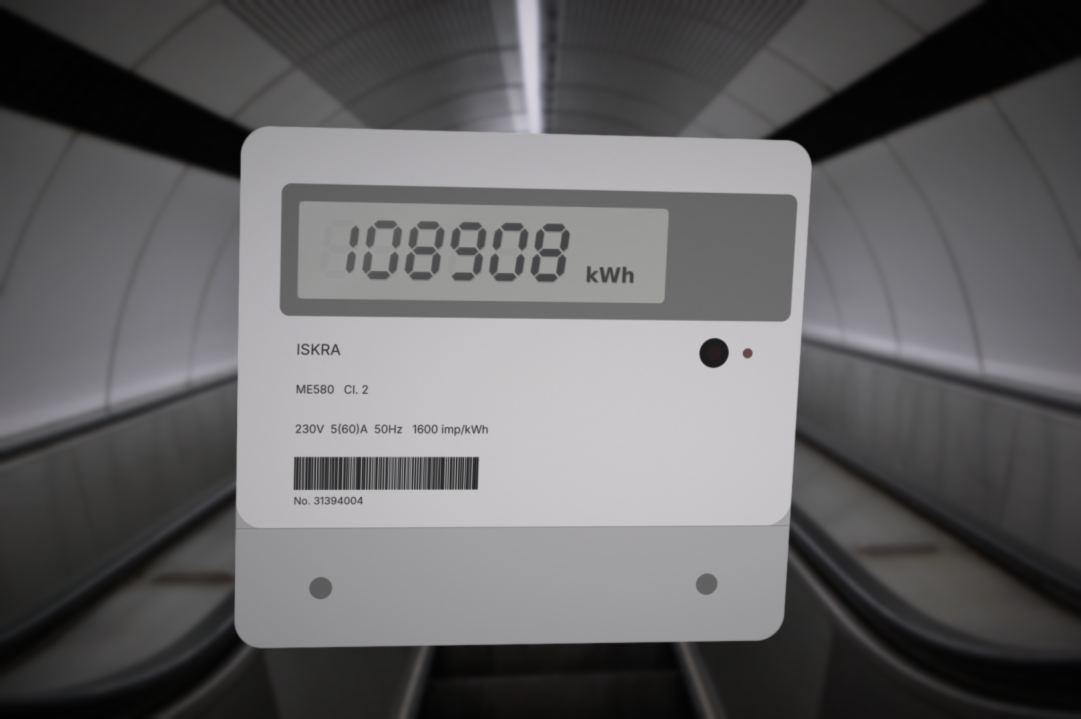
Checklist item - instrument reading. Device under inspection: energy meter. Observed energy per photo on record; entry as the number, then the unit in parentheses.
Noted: 108908 (kWh)
